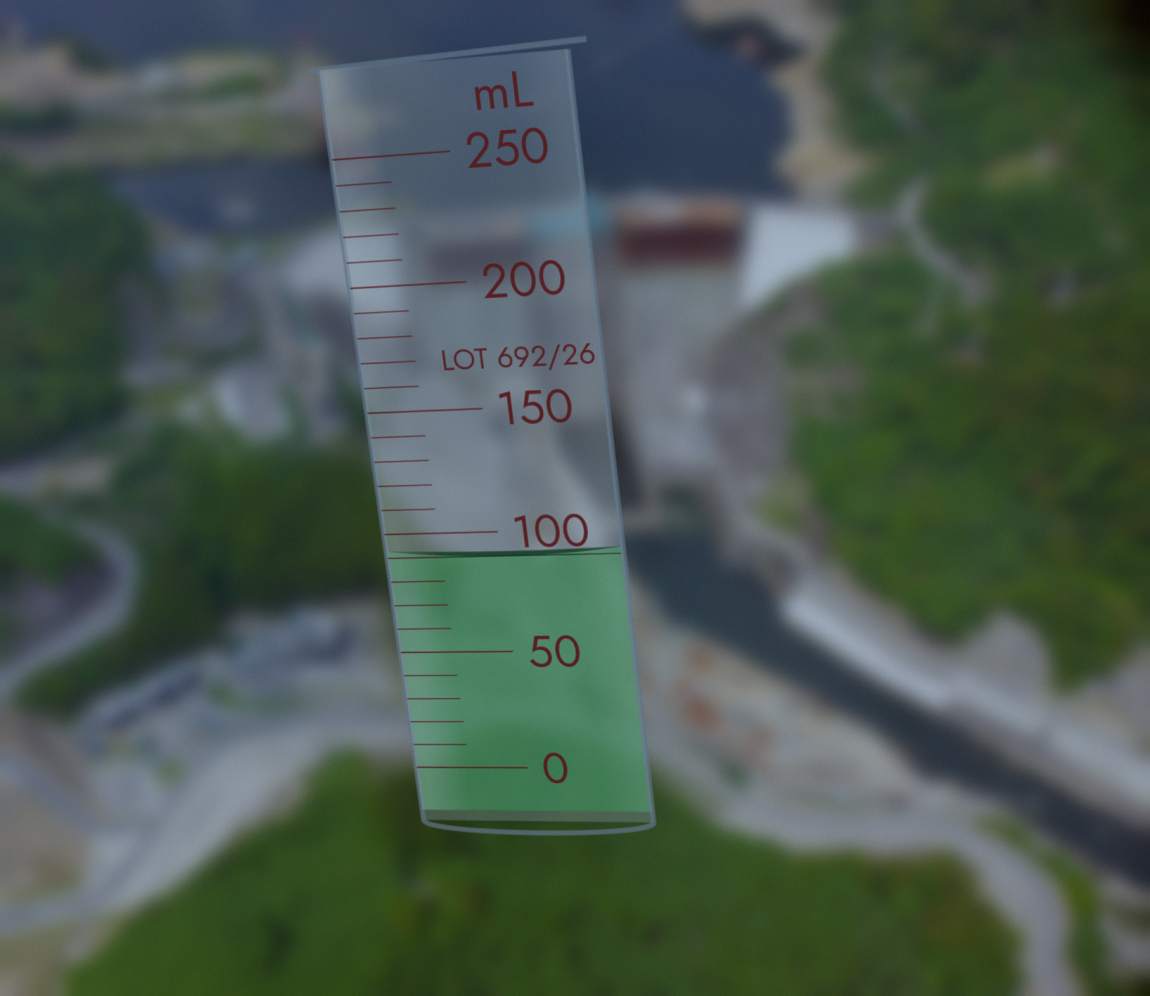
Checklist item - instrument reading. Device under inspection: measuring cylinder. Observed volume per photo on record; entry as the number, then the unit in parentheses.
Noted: 90 (mL)
